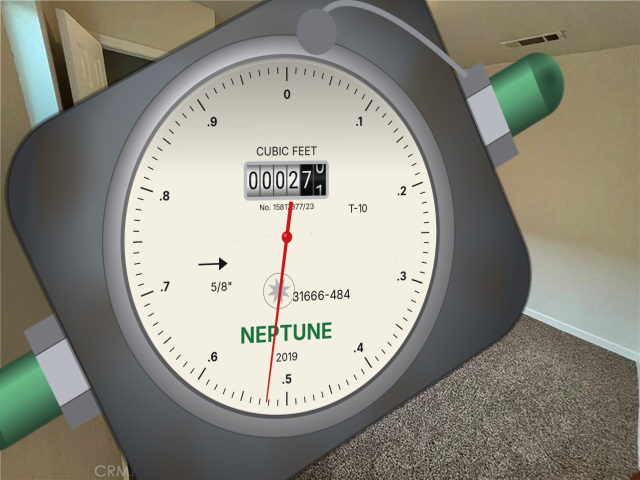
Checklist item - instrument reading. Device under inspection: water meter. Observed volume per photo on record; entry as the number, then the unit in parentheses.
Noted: 270.52 (ft³)
